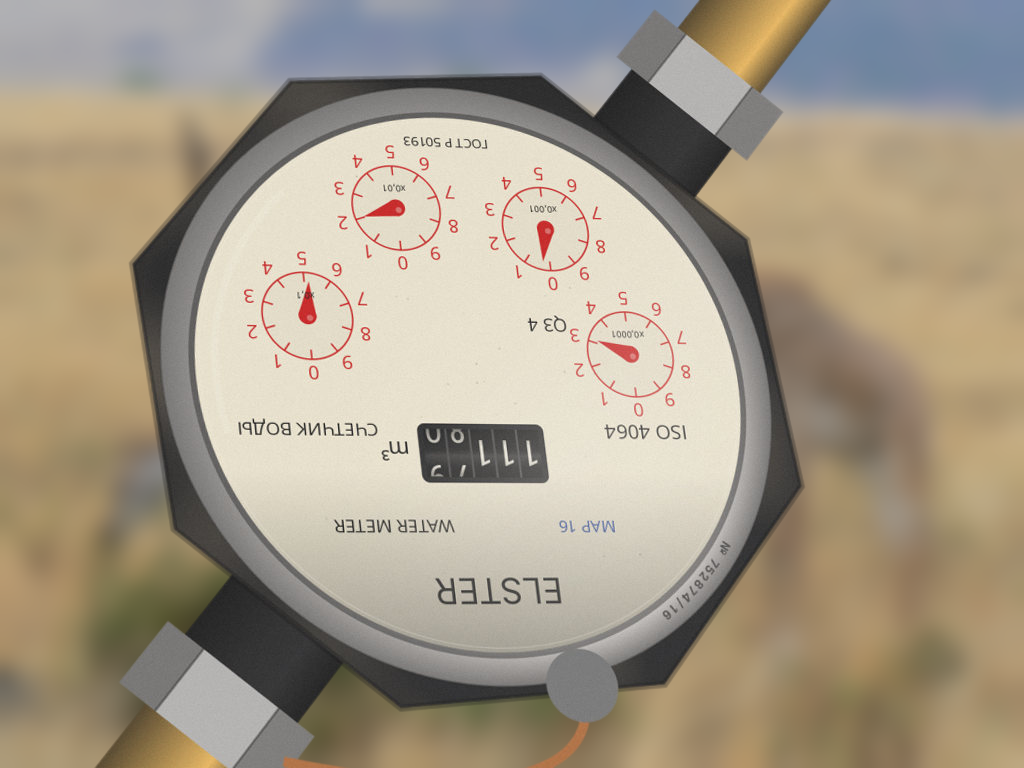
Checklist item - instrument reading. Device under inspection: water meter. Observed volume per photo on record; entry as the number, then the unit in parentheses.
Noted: 11179.5203 (m³)
